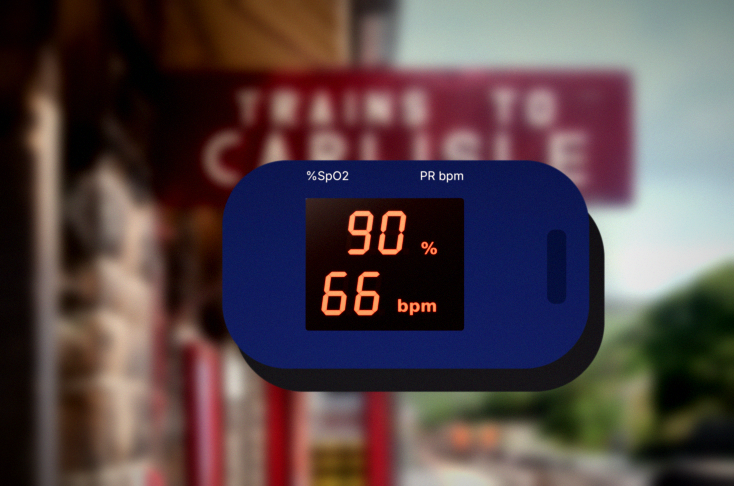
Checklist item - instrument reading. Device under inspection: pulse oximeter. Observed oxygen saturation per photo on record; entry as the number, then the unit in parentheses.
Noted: 90 (%)
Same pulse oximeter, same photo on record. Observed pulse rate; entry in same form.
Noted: 66 (bpm)
